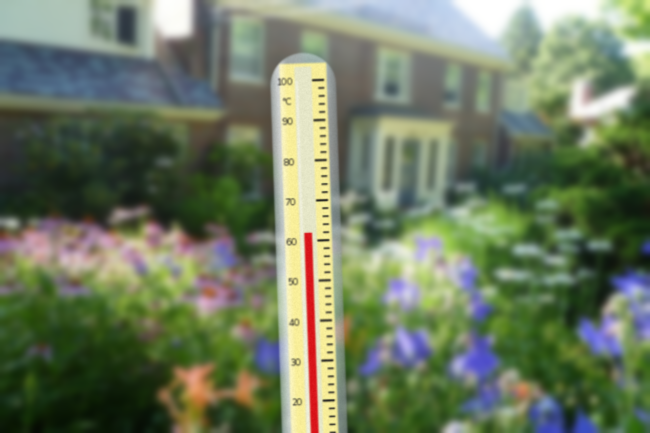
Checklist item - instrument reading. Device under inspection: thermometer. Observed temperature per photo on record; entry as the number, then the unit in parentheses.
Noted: 62 (°C)
